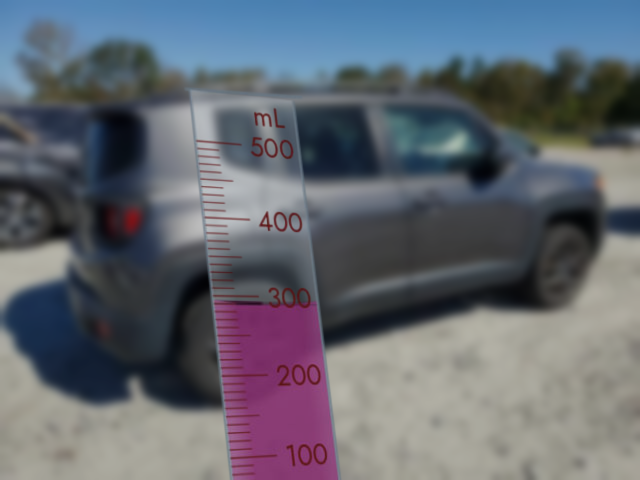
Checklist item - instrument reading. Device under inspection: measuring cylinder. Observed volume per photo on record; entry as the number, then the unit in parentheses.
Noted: 290 (mL)
